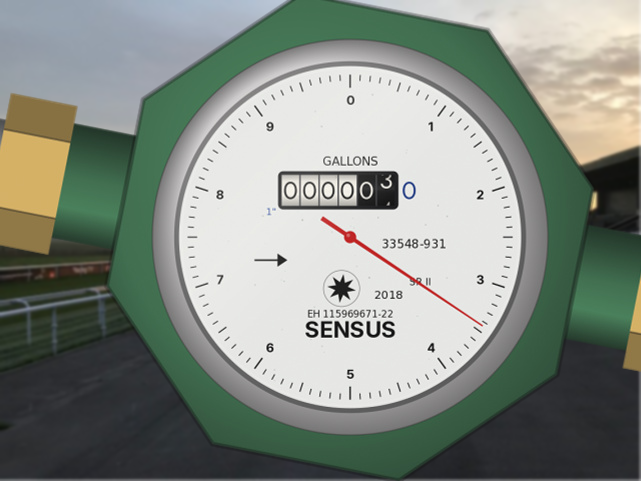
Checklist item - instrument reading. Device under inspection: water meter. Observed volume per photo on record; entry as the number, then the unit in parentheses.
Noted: 33.4 (gal)
